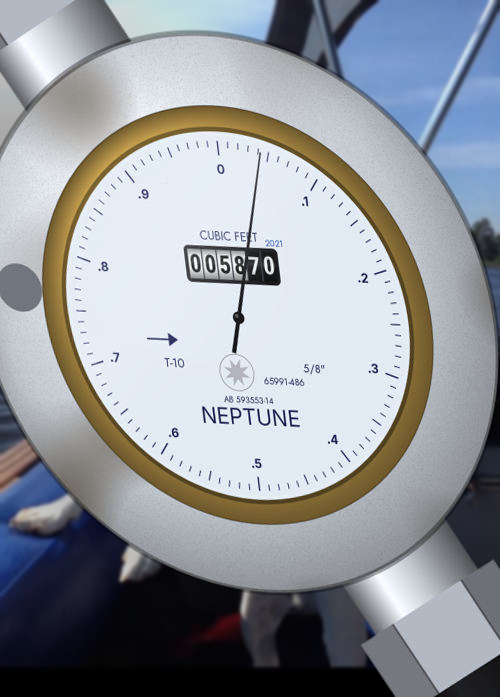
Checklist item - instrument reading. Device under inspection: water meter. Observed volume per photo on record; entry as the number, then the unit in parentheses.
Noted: 5870.04 (ft³)
